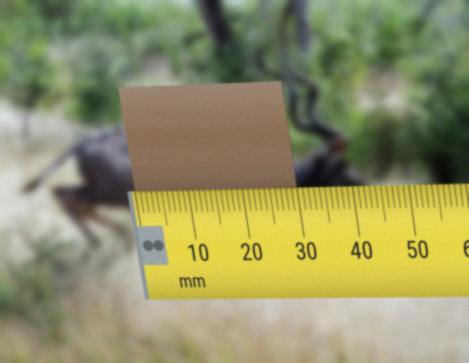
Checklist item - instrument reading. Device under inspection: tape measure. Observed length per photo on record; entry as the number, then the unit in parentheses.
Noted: 30 (mm)
